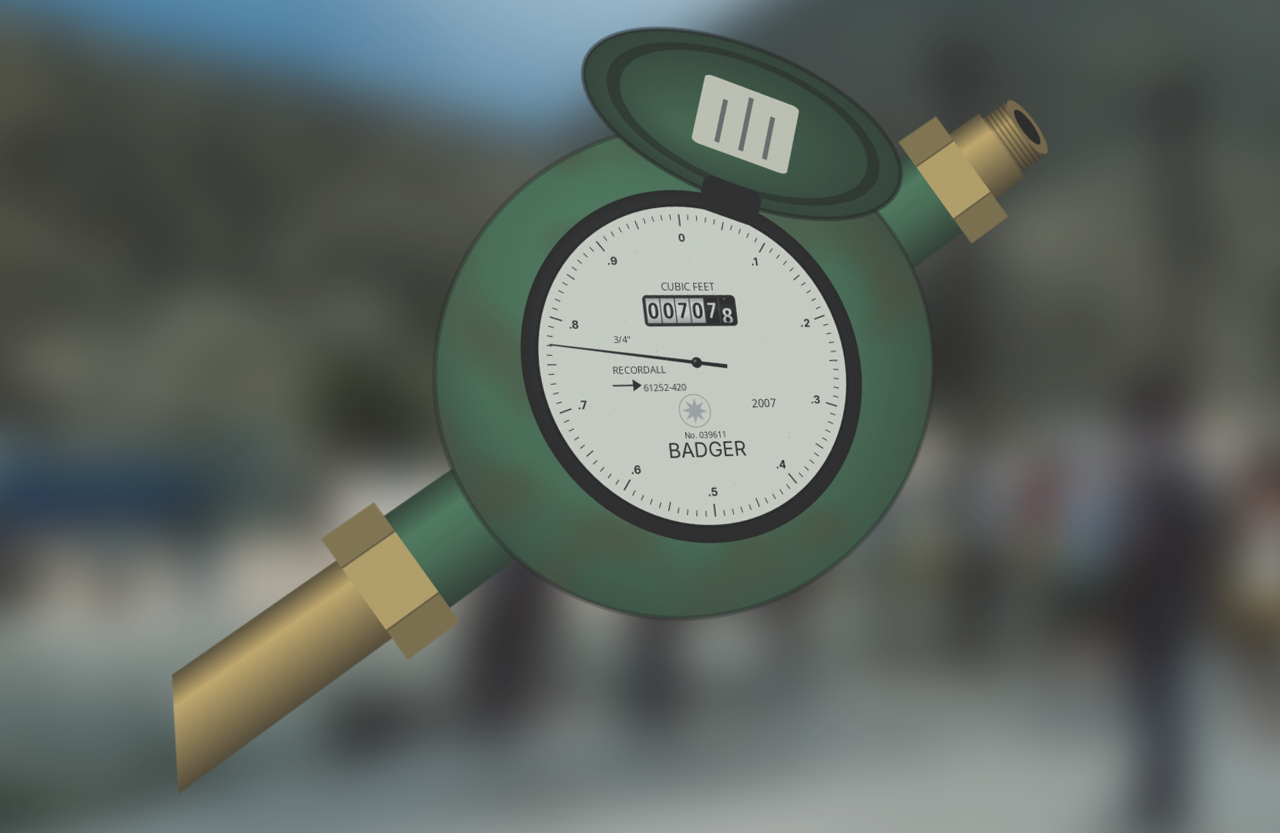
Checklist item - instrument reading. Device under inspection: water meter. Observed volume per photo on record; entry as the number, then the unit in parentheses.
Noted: 7077.77 (ft³)
